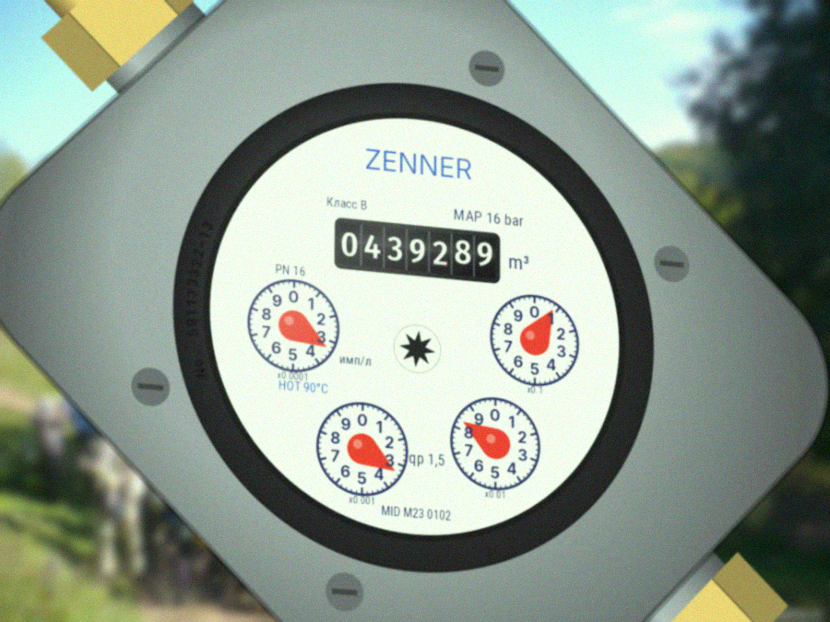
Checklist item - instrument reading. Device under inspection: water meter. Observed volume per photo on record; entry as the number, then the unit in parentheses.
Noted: 439289.0833 (m³)
